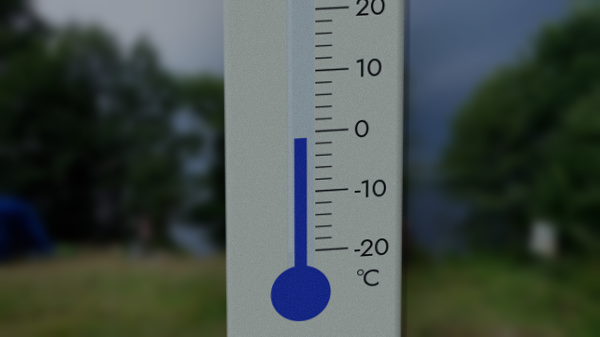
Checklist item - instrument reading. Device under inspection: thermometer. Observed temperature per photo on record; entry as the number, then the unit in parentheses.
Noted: -1 (°C)
